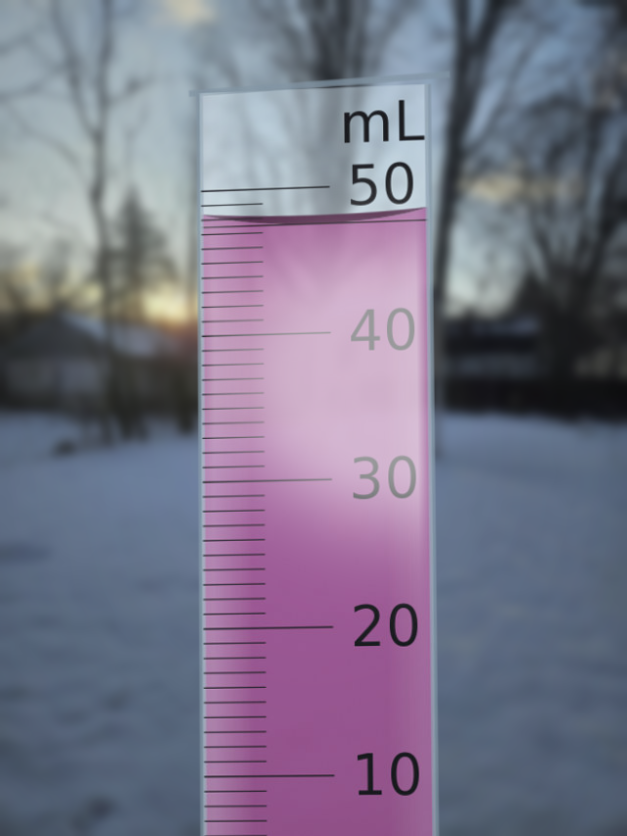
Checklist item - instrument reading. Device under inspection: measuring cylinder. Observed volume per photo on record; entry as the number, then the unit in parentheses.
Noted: 47.5 (mL)
